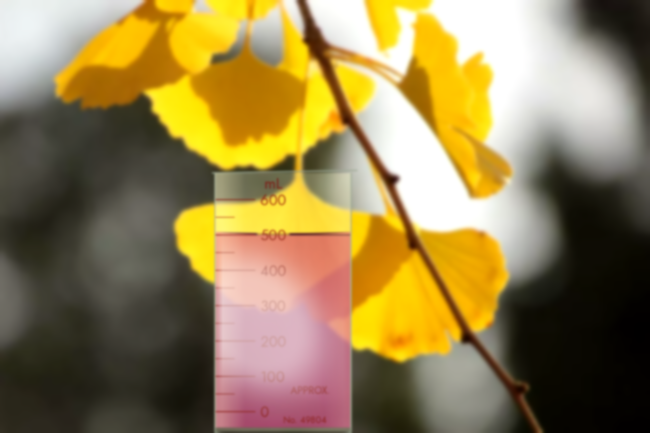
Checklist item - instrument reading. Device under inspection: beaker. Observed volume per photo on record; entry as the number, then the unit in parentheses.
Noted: 500 (mL)
